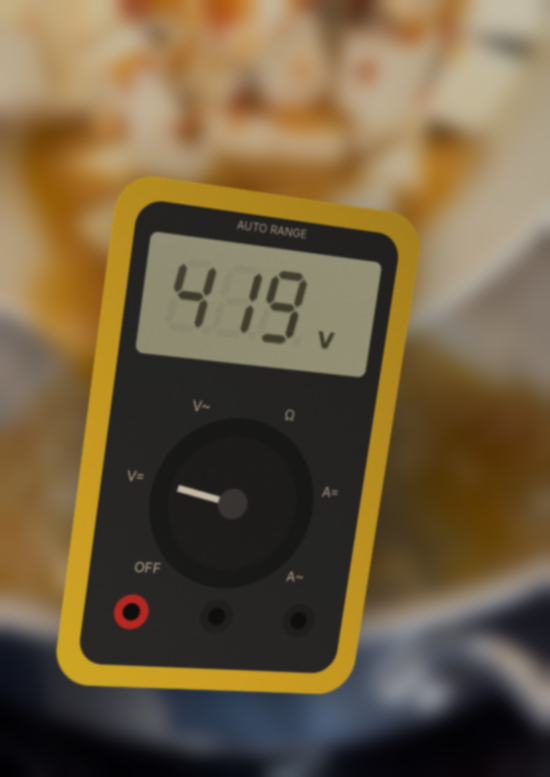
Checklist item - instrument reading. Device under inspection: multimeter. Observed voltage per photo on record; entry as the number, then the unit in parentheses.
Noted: 419 (V)
